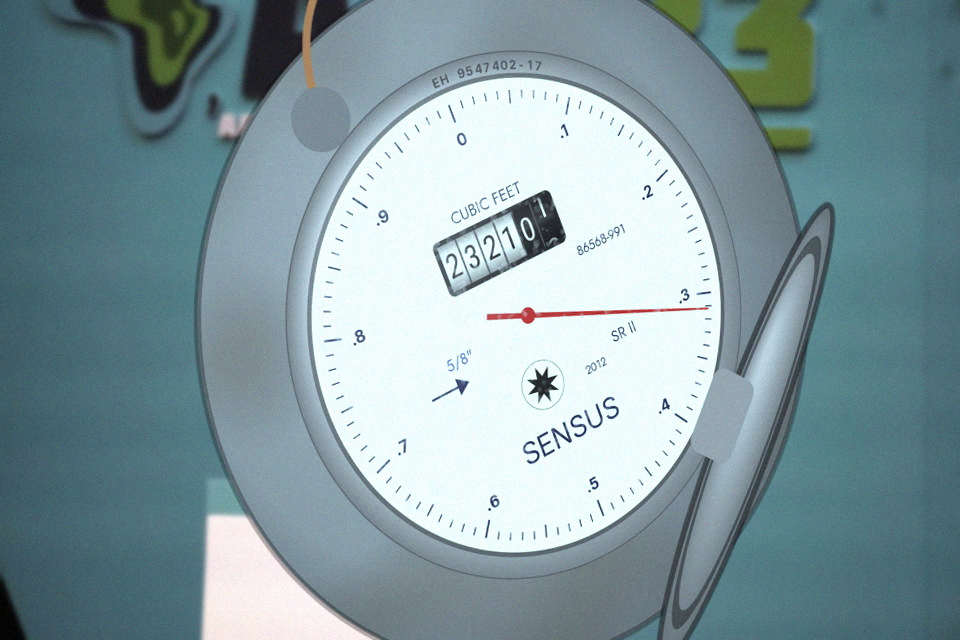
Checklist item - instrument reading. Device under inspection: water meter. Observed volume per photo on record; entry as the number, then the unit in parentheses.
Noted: 232101.31 (ft³)
